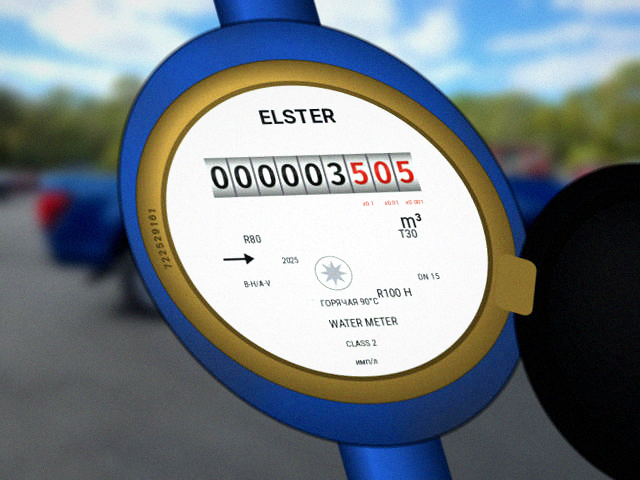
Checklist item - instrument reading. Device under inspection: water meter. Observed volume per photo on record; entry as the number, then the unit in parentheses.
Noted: 3.505 (m³)
